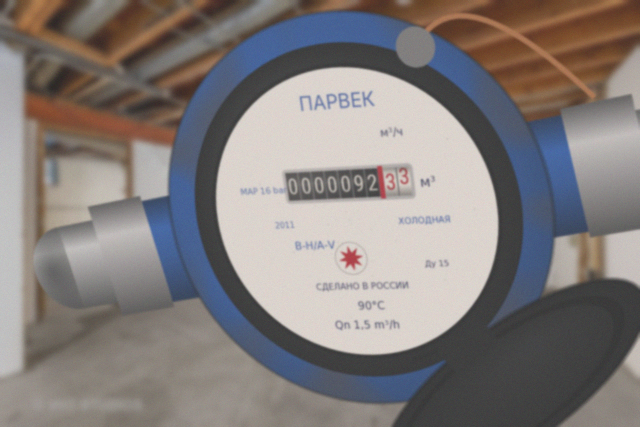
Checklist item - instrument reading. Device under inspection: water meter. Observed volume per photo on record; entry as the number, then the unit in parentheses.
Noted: 92.33 (m³)
